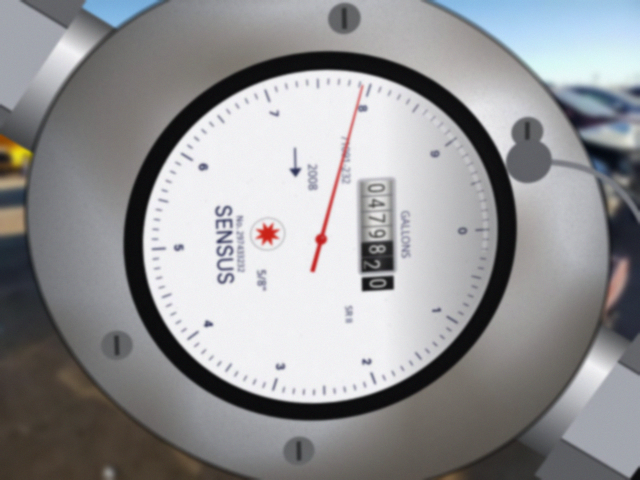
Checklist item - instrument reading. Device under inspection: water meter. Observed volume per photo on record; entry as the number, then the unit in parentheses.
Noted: 479817.9 (gal)
